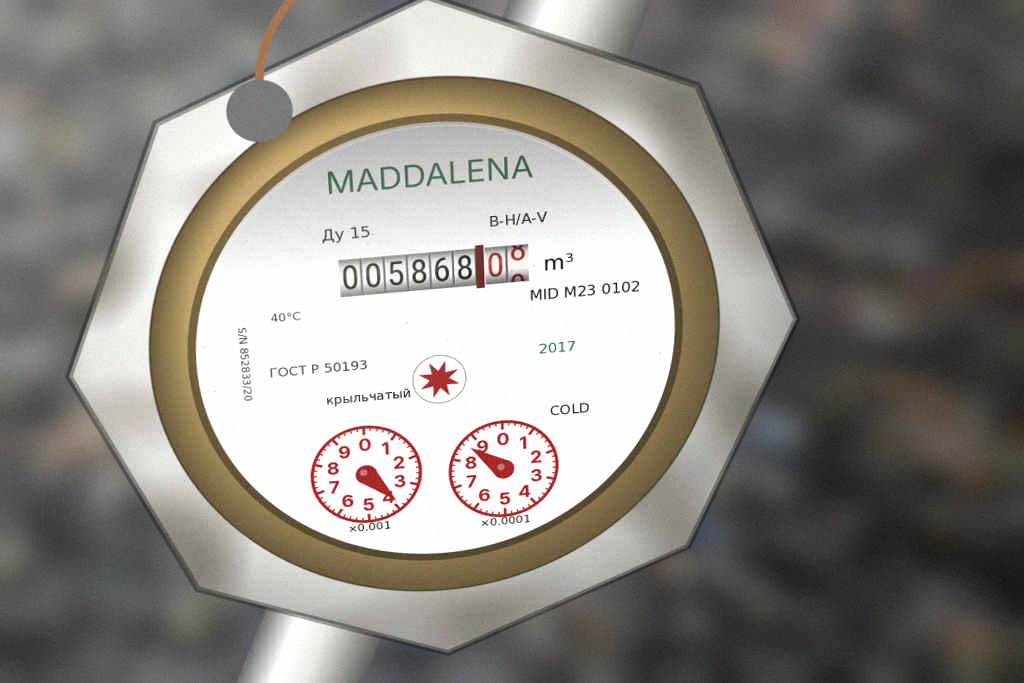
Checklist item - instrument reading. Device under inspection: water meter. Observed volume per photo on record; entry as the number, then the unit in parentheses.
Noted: 5868.0838 (m³)
